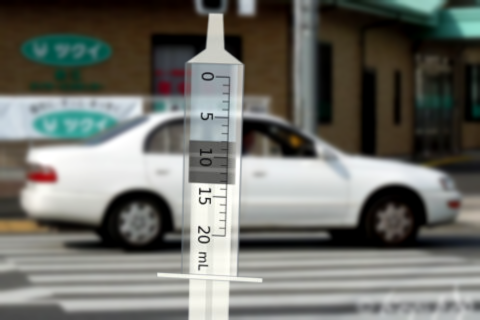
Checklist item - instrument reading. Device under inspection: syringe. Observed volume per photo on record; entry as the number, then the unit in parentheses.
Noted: 8 (mL)
